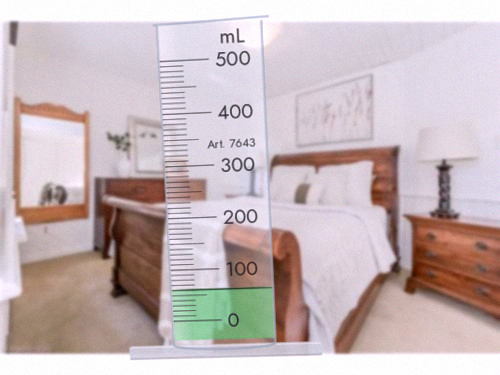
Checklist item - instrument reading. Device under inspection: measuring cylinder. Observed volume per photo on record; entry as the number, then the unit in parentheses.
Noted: 60 (mL)
